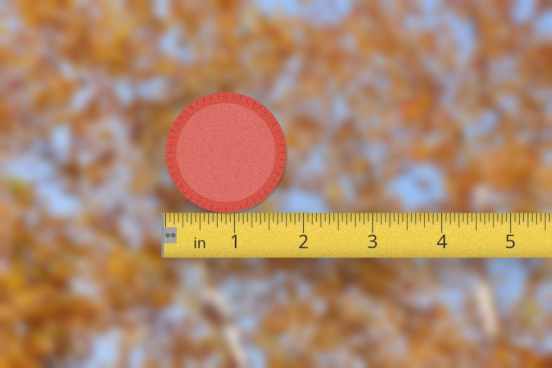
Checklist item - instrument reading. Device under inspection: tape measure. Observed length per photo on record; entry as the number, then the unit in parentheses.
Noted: 1.75 (in)
